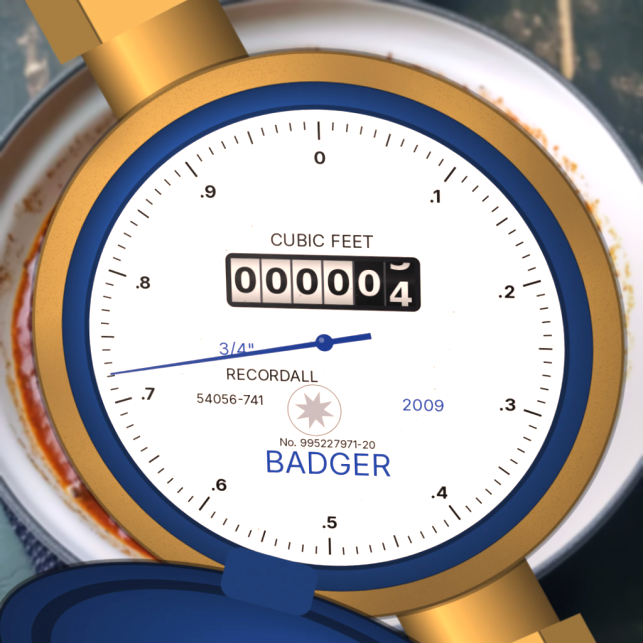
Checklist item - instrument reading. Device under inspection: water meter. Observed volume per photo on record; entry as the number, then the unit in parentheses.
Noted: 3.72 (ft³)
